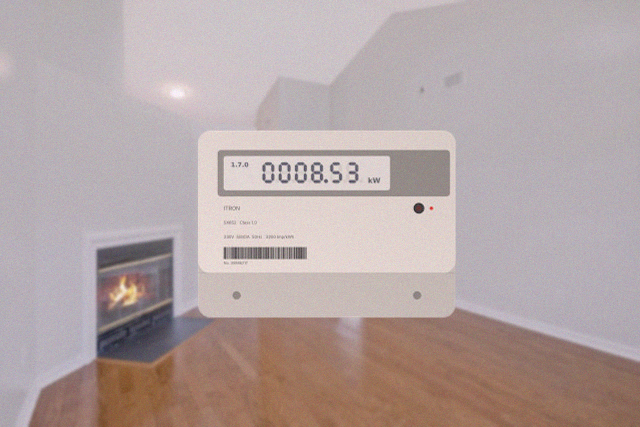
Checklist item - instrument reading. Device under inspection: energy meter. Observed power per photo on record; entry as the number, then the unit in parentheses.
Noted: 8.53 (kW)
